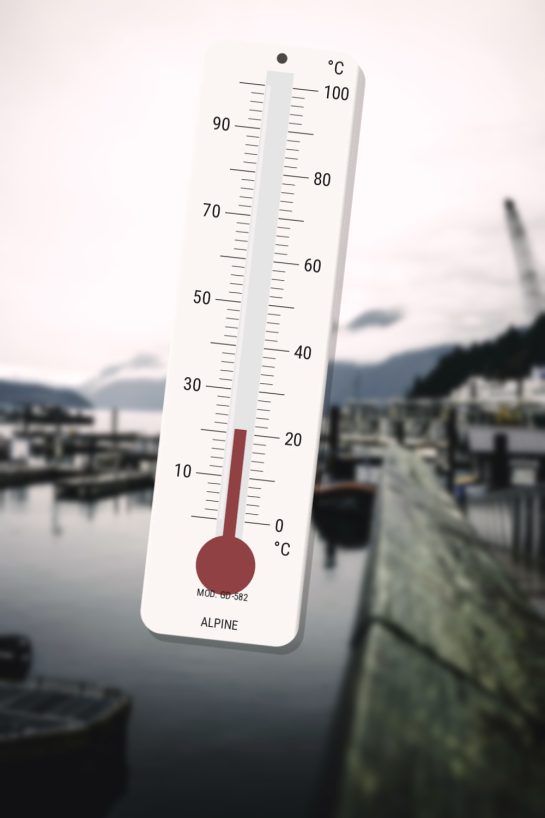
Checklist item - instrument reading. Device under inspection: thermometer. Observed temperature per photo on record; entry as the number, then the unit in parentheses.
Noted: 21 (°C)
